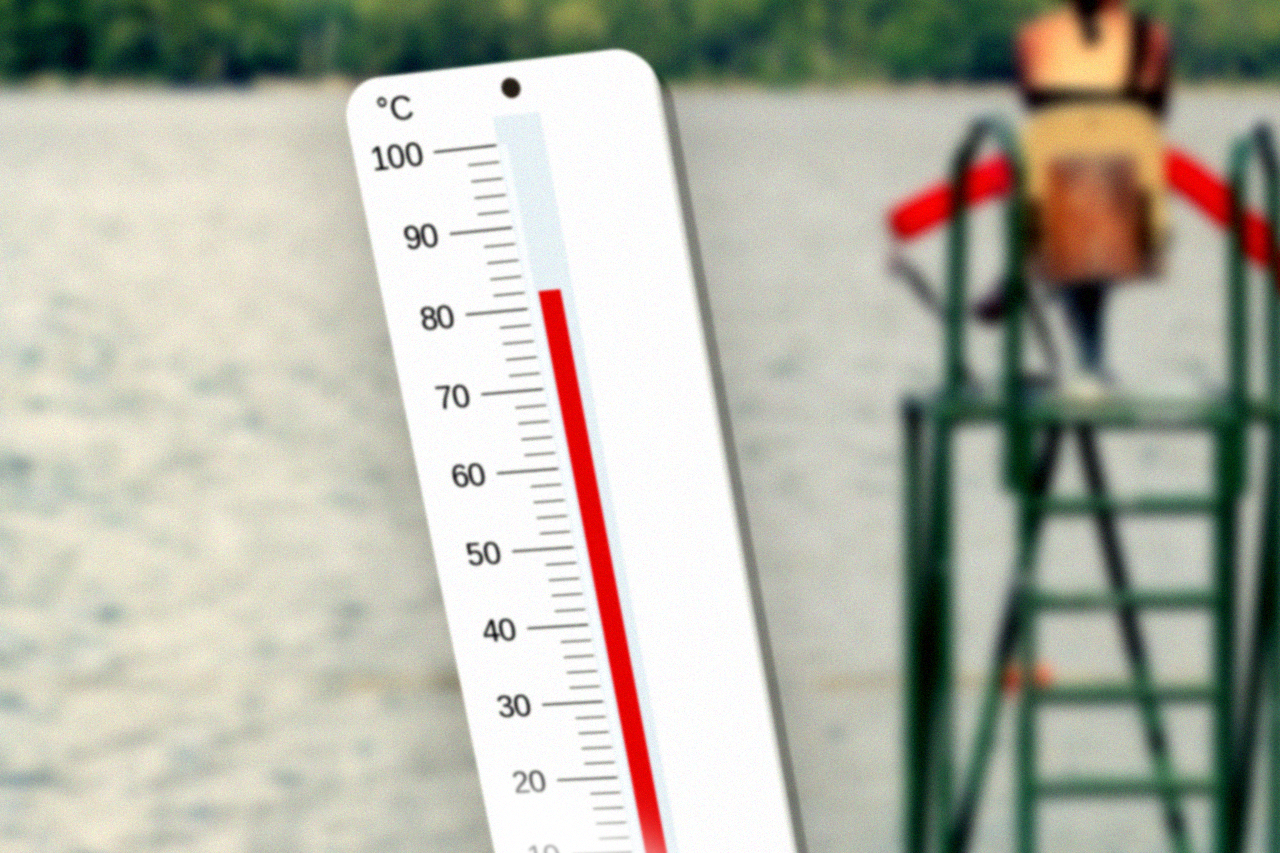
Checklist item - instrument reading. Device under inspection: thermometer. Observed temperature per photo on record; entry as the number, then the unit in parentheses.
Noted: 82 (°C)
